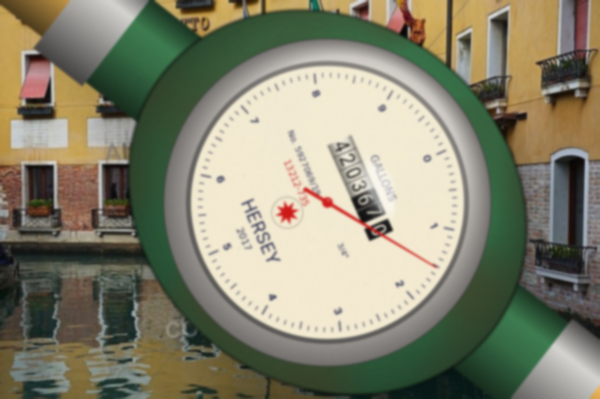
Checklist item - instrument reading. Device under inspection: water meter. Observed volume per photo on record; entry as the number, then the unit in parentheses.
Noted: 4203671.5 (gal)
